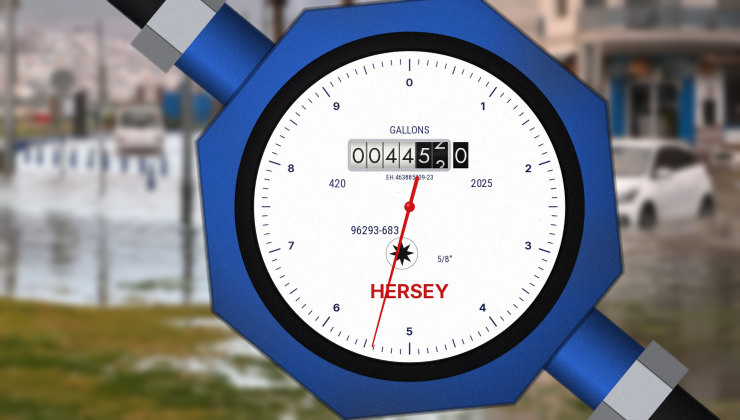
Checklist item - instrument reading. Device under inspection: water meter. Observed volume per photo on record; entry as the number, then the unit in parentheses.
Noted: 44525.4 (gal)
